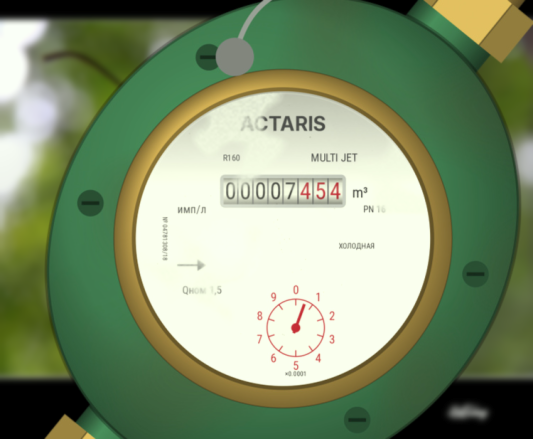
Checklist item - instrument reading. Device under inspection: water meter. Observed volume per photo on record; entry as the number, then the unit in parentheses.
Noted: 7.4540 (m³)
